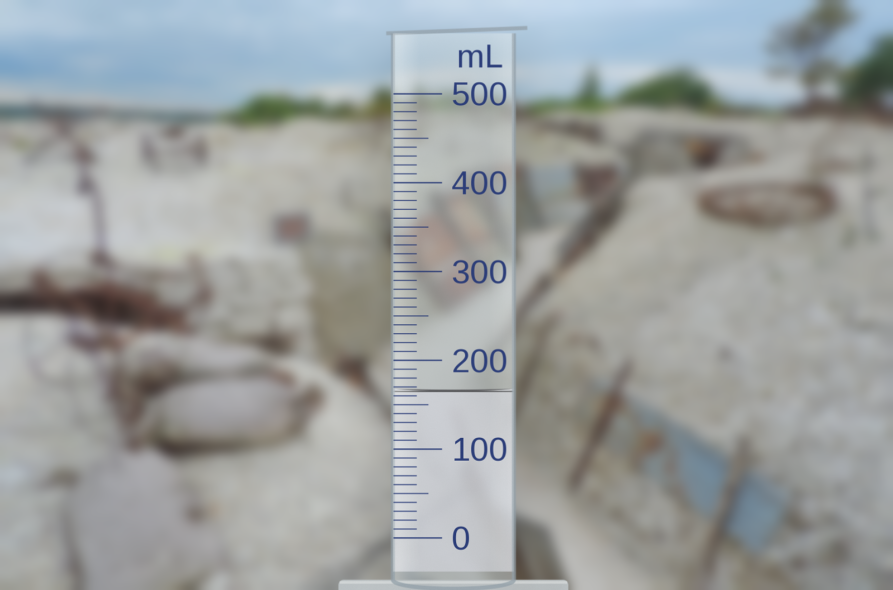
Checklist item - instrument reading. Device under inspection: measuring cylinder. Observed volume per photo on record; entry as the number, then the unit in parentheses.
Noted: 165 (mL)
